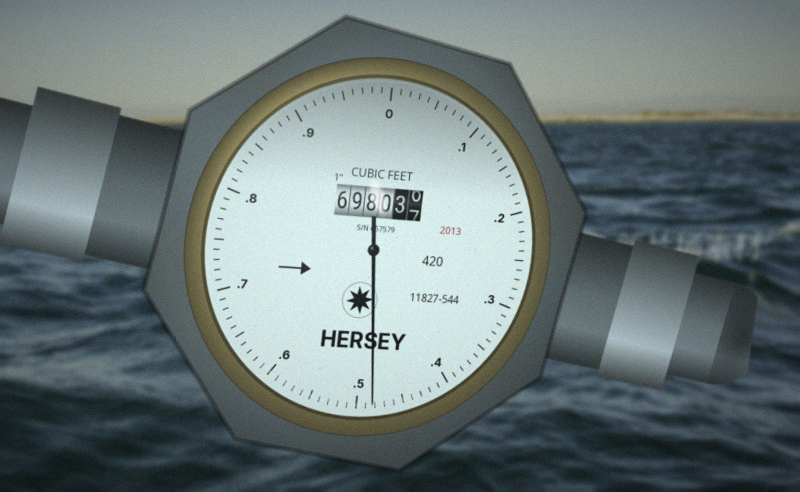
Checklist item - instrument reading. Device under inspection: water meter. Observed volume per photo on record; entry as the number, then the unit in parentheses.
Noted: 698036.48 (ft³)
